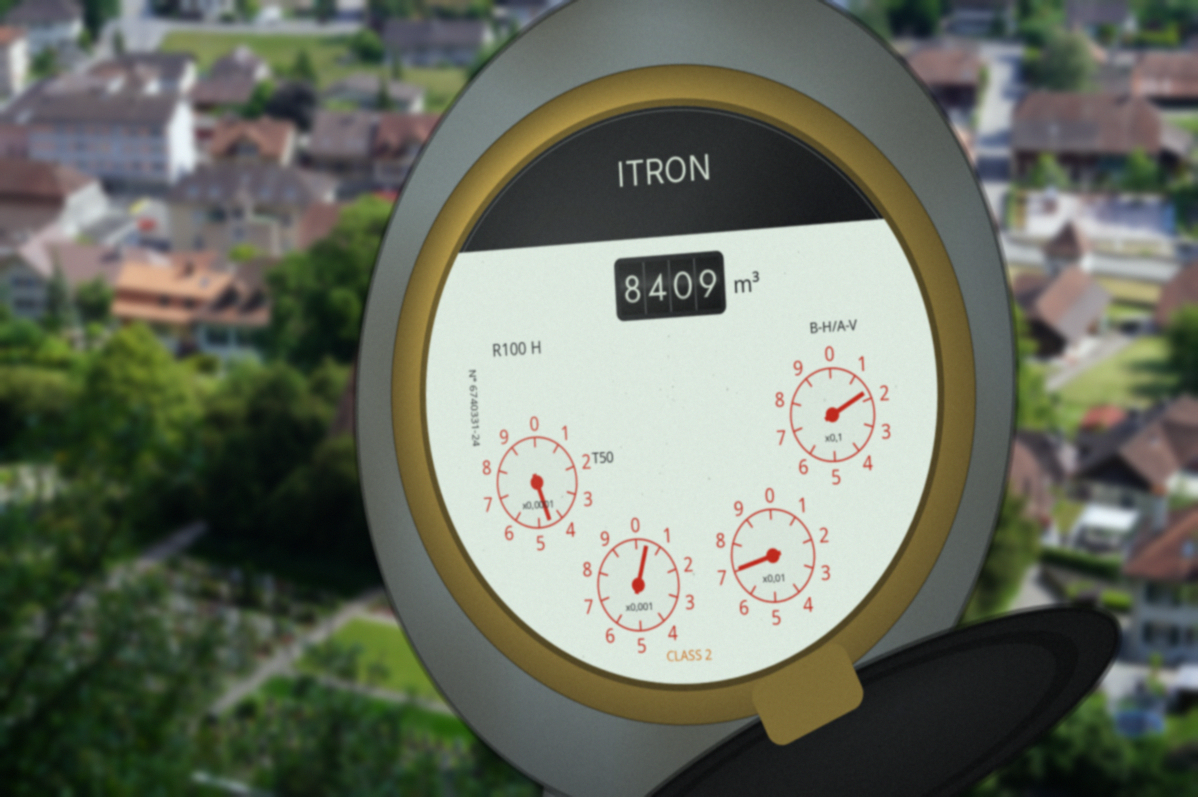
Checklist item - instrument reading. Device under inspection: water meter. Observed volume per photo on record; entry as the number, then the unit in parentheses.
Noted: 8409.1704 (m³)
